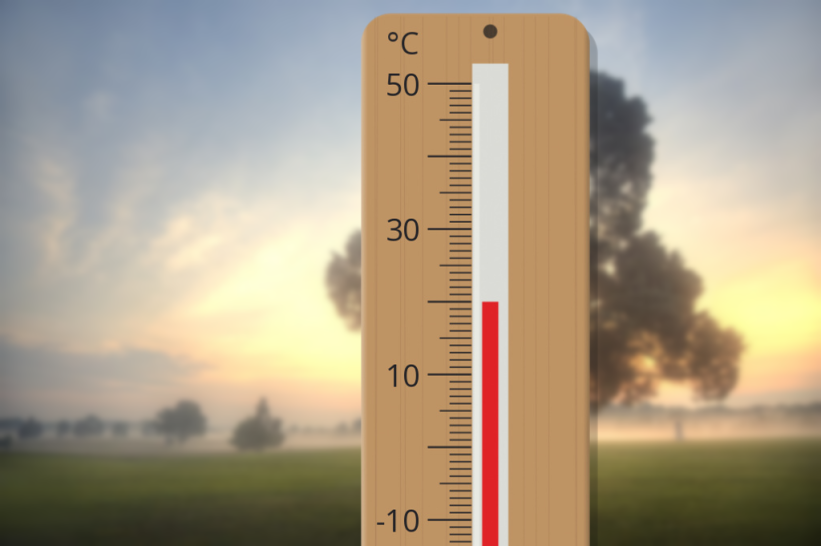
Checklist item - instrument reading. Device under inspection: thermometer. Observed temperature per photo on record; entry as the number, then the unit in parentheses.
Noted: 20 (°C)
